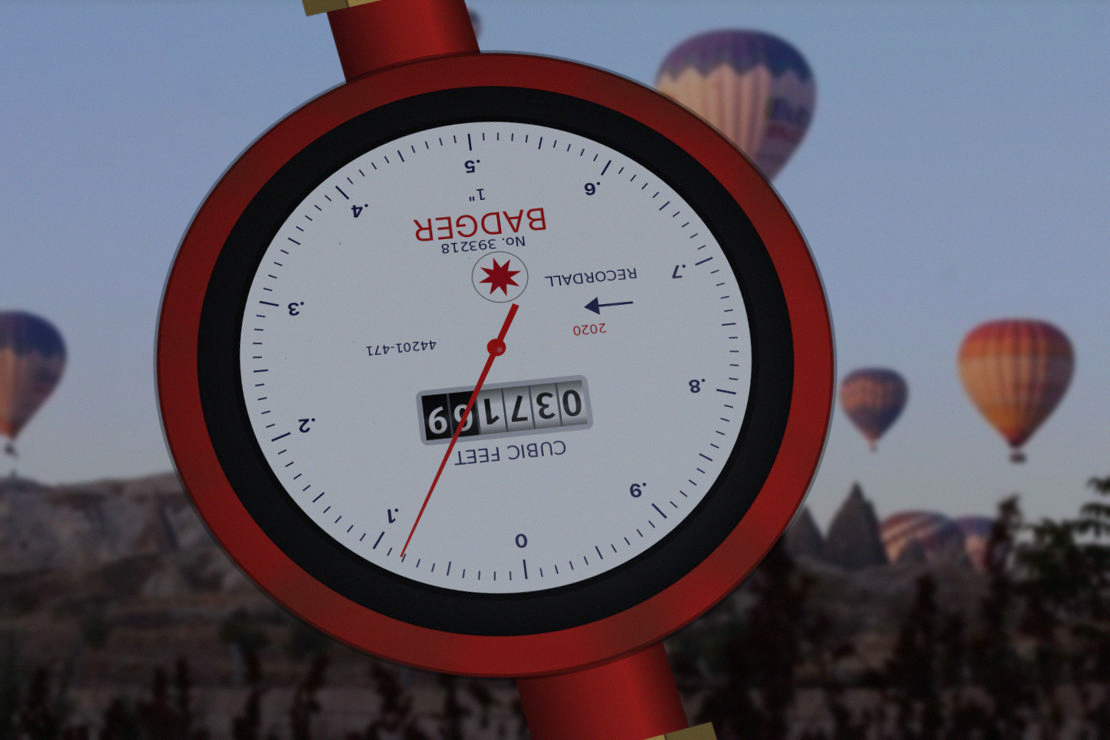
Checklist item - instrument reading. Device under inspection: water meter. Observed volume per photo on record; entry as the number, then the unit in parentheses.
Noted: 37169.08 (ft³)
